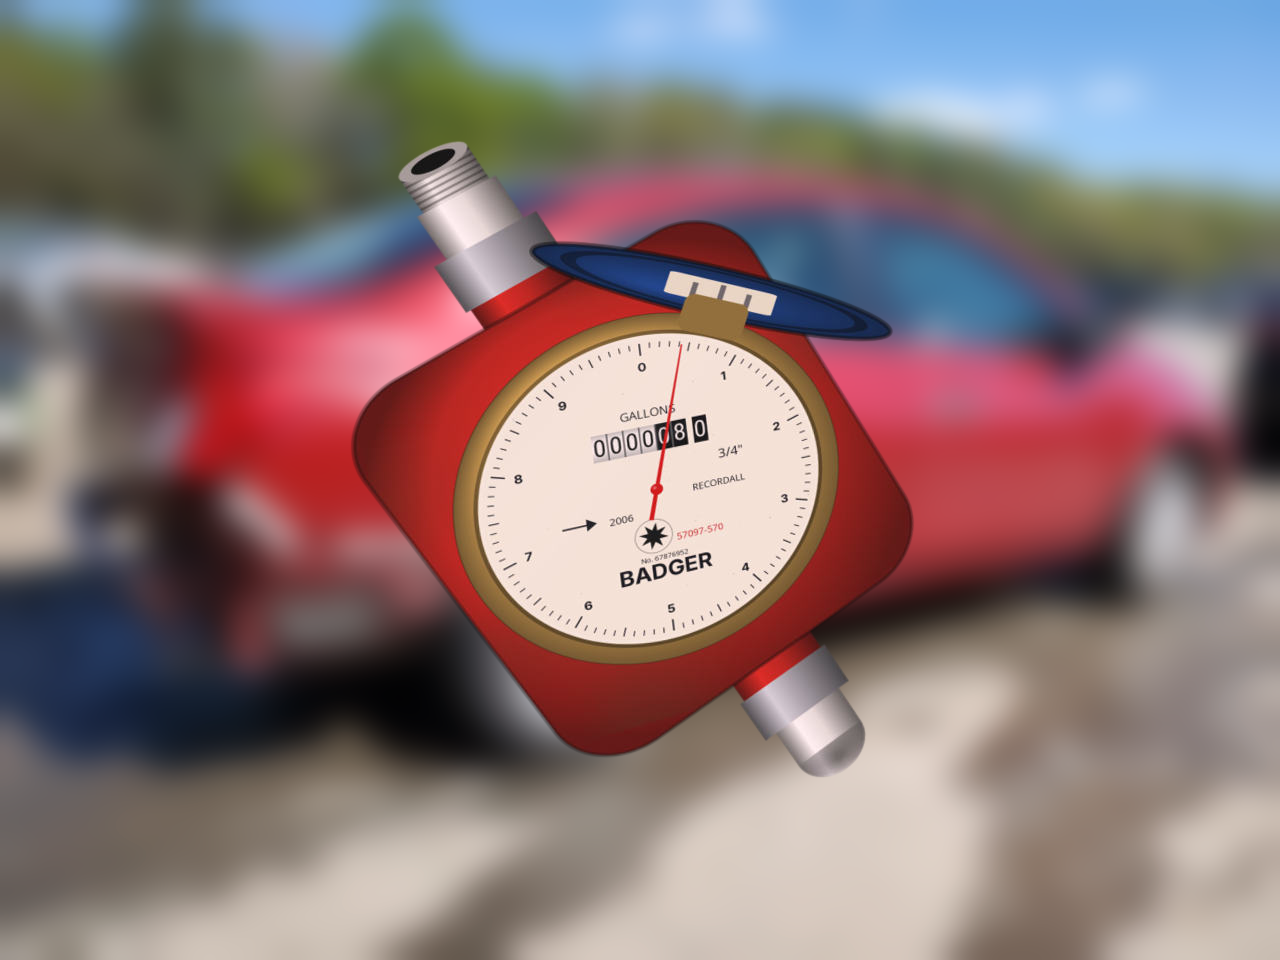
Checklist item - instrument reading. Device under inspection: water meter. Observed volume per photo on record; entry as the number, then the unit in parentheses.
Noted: 80.4 (gal)
